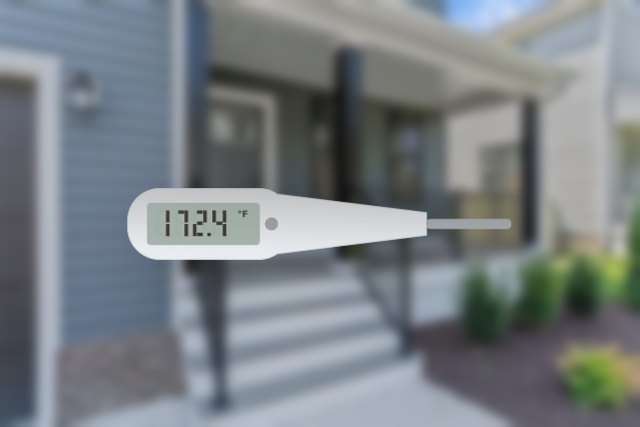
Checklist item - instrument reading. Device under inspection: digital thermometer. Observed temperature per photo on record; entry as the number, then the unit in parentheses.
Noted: 172.4 (°F)
